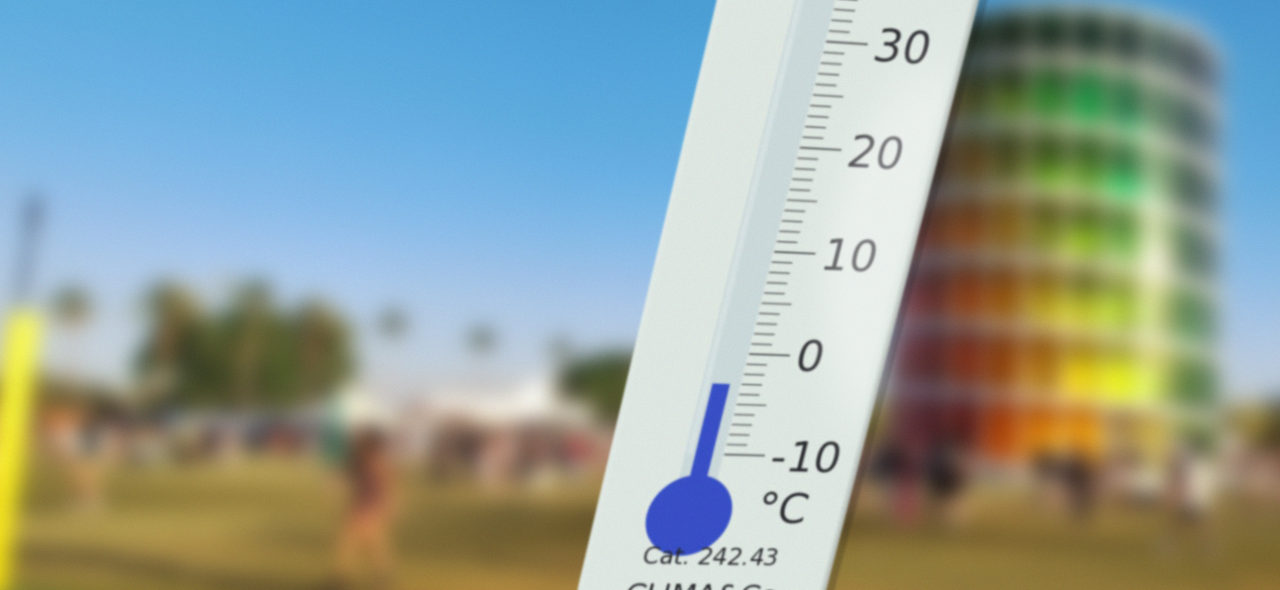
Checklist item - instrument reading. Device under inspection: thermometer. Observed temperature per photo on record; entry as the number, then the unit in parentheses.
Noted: -3 (°C)
